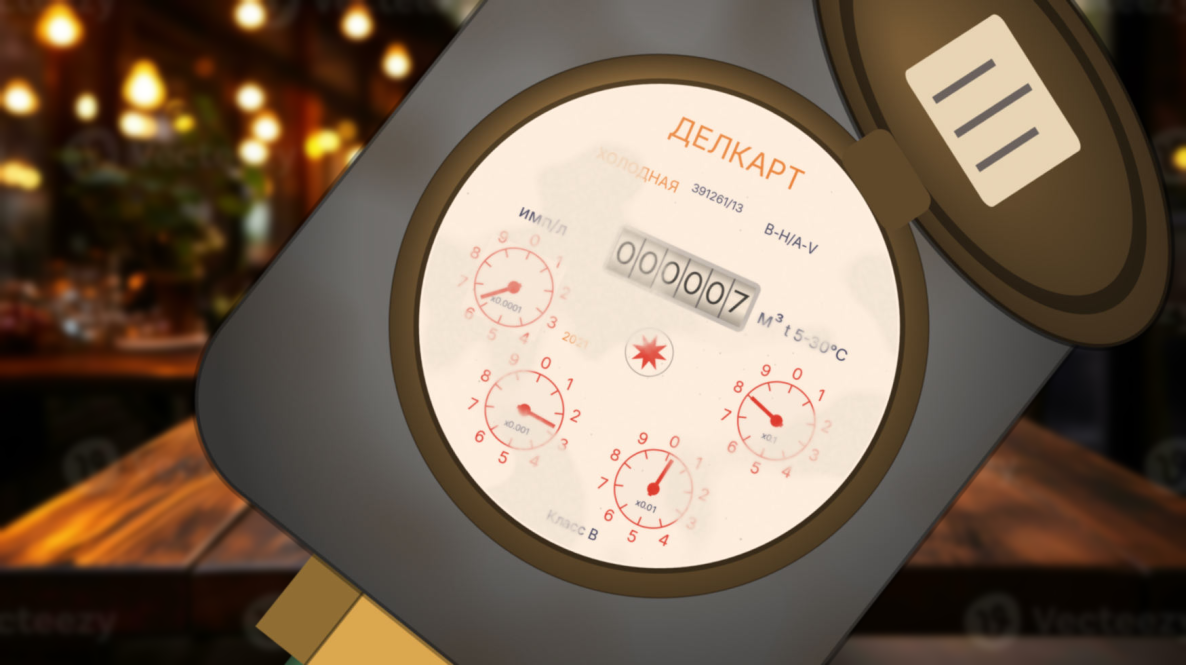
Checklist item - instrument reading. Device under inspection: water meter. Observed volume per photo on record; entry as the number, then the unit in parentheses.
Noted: 7.8026 (m³)
